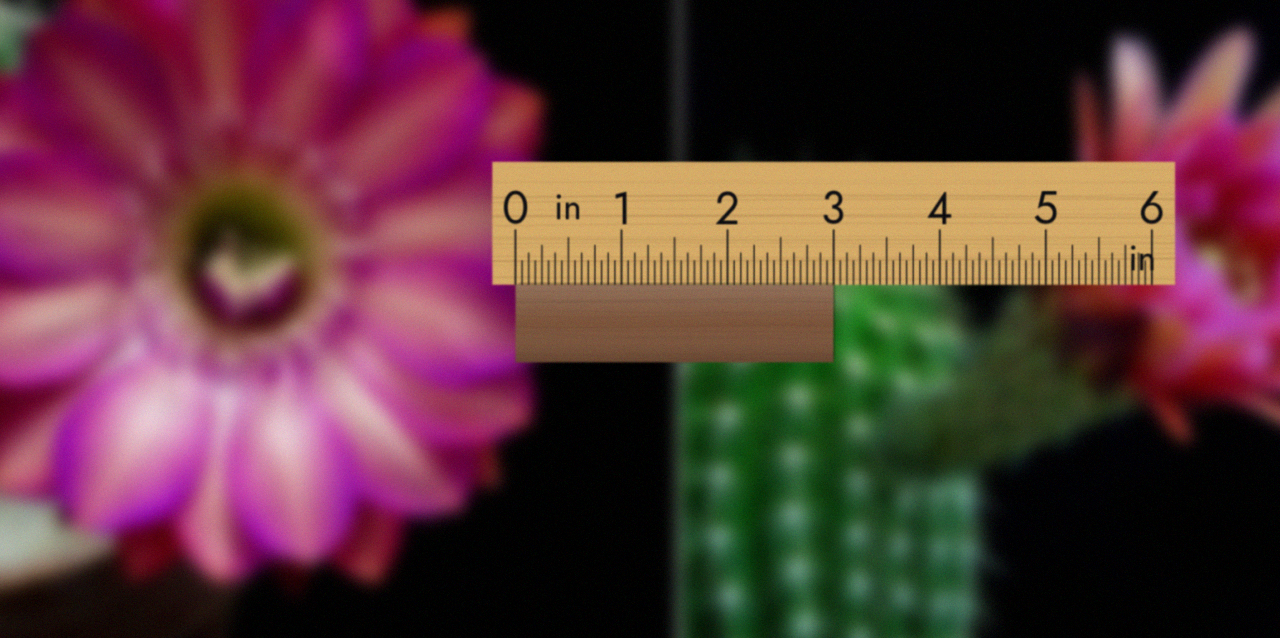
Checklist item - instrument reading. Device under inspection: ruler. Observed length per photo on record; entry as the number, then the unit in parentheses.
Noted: 3 (in)
